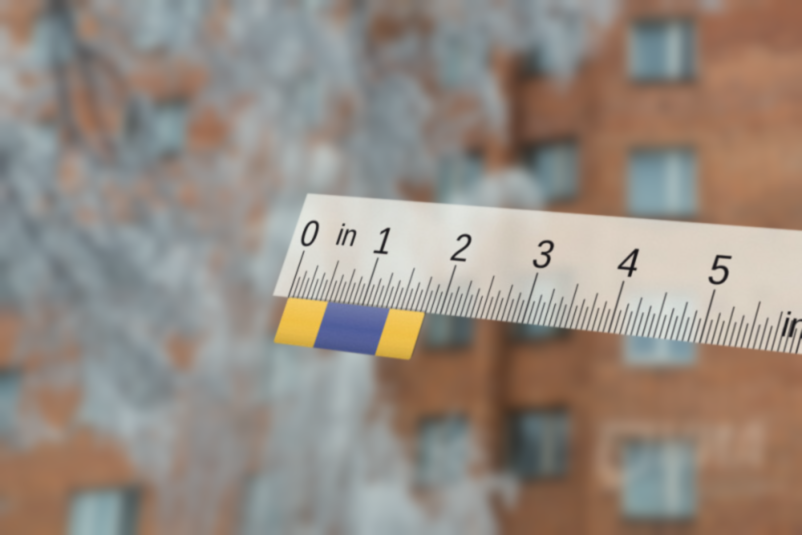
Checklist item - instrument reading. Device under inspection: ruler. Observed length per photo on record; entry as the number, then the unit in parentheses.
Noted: 1.8125 (in)
